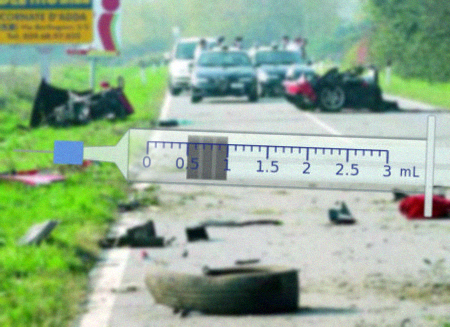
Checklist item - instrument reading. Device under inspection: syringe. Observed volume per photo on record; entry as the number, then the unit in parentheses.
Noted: 0.5 (mL)
